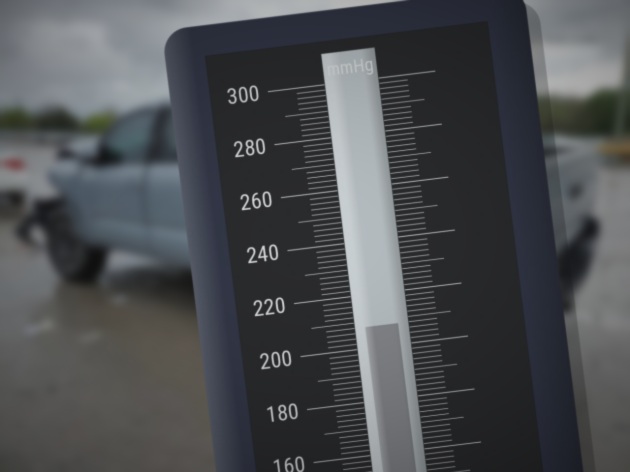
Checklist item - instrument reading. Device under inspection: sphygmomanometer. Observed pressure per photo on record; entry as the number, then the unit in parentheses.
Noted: 208 (mmHg)
